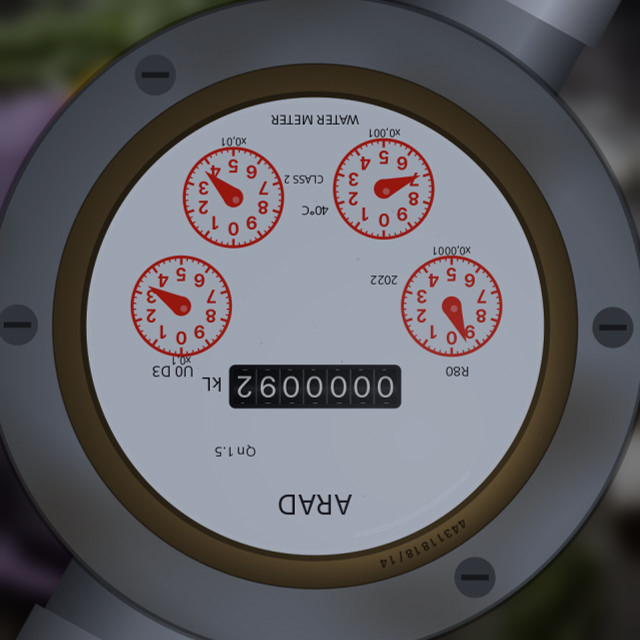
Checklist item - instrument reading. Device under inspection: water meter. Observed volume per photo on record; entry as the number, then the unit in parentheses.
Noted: 92.3369 (kL)
